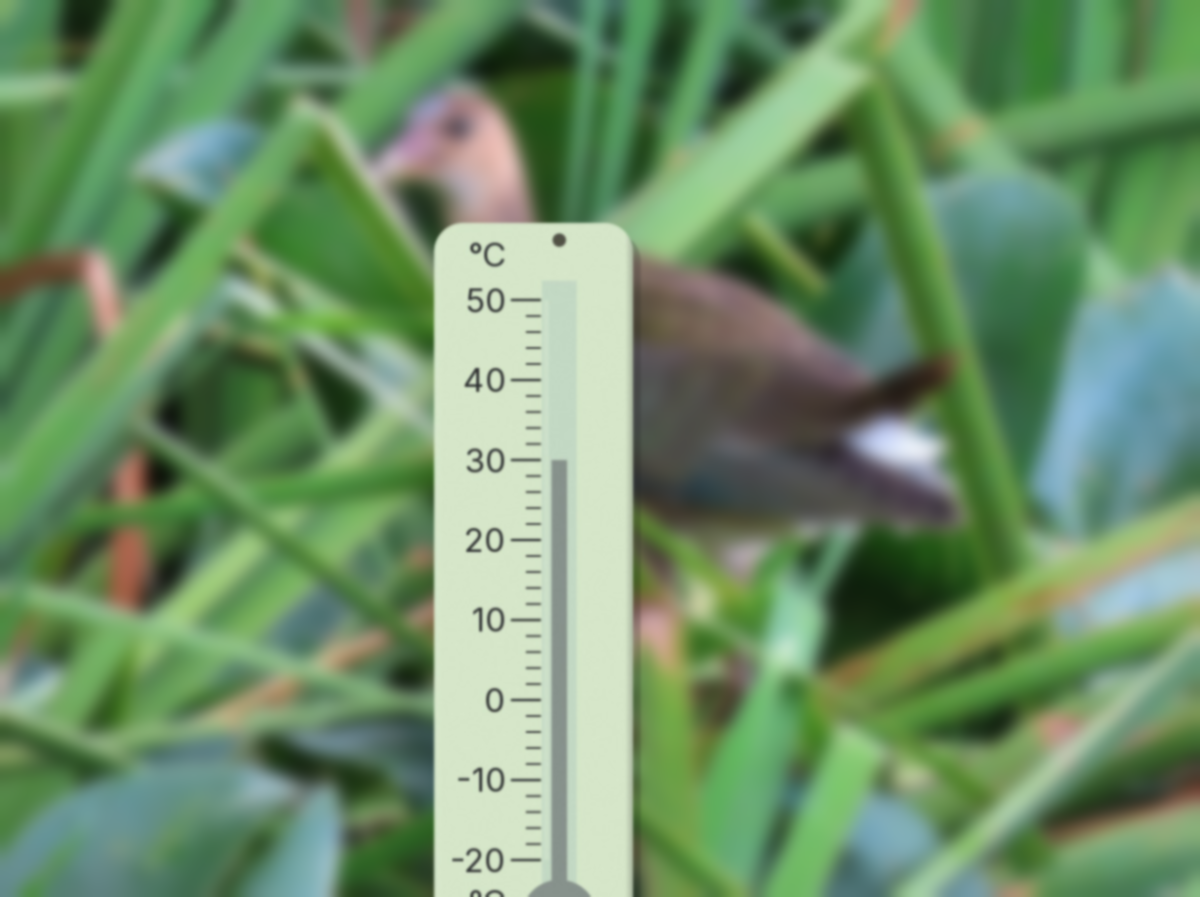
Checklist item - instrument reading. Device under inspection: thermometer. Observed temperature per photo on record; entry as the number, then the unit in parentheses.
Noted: 30 (°C)
